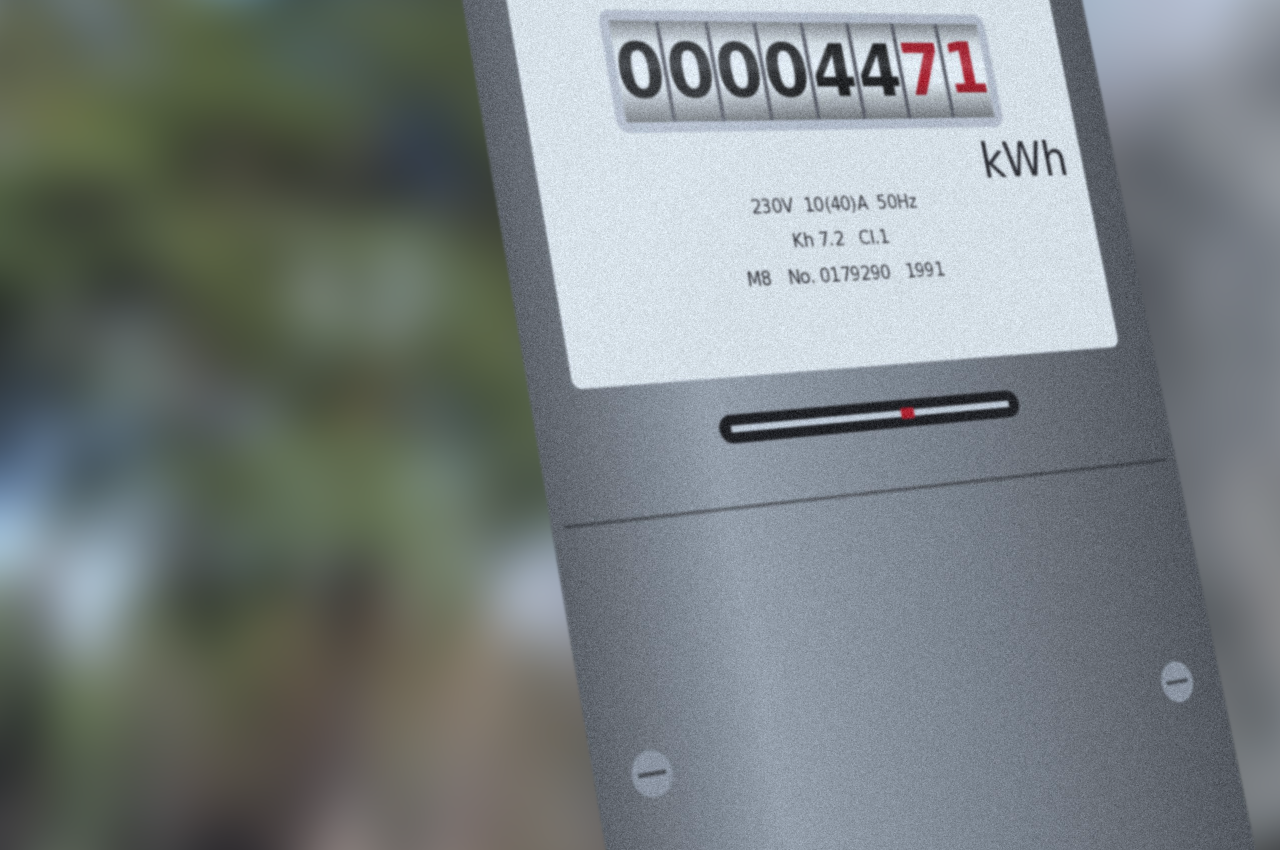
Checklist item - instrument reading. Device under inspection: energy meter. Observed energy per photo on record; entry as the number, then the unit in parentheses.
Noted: 44.71 (kWh)
